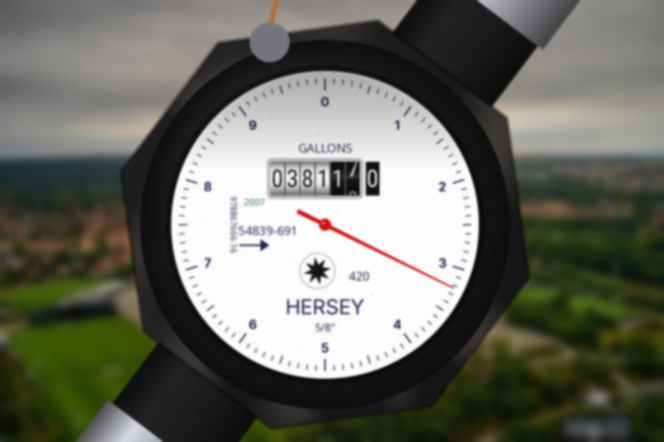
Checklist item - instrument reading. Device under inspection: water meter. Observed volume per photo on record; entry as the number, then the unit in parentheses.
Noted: 381173.2 (gal)
